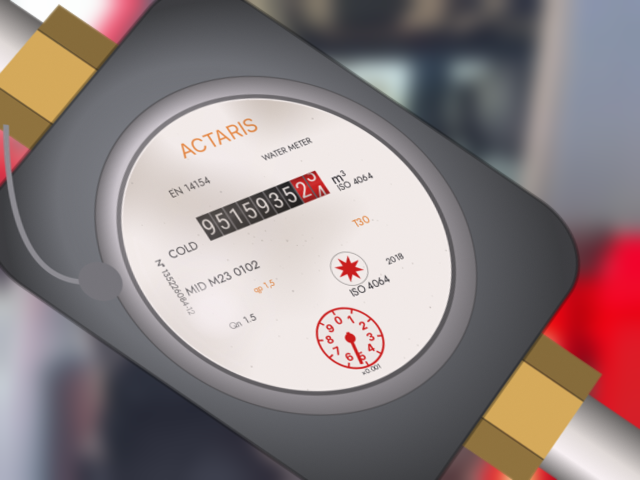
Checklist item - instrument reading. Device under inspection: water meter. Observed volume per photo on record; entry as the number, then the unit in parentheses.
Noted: 9515935.235 (m³)
